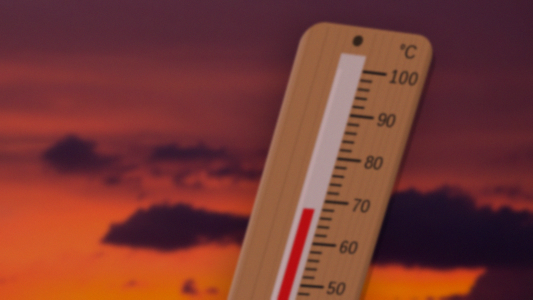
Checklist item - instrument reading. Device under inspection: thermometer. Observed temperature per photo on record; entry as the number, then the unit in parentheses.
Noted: 68 (°C)
